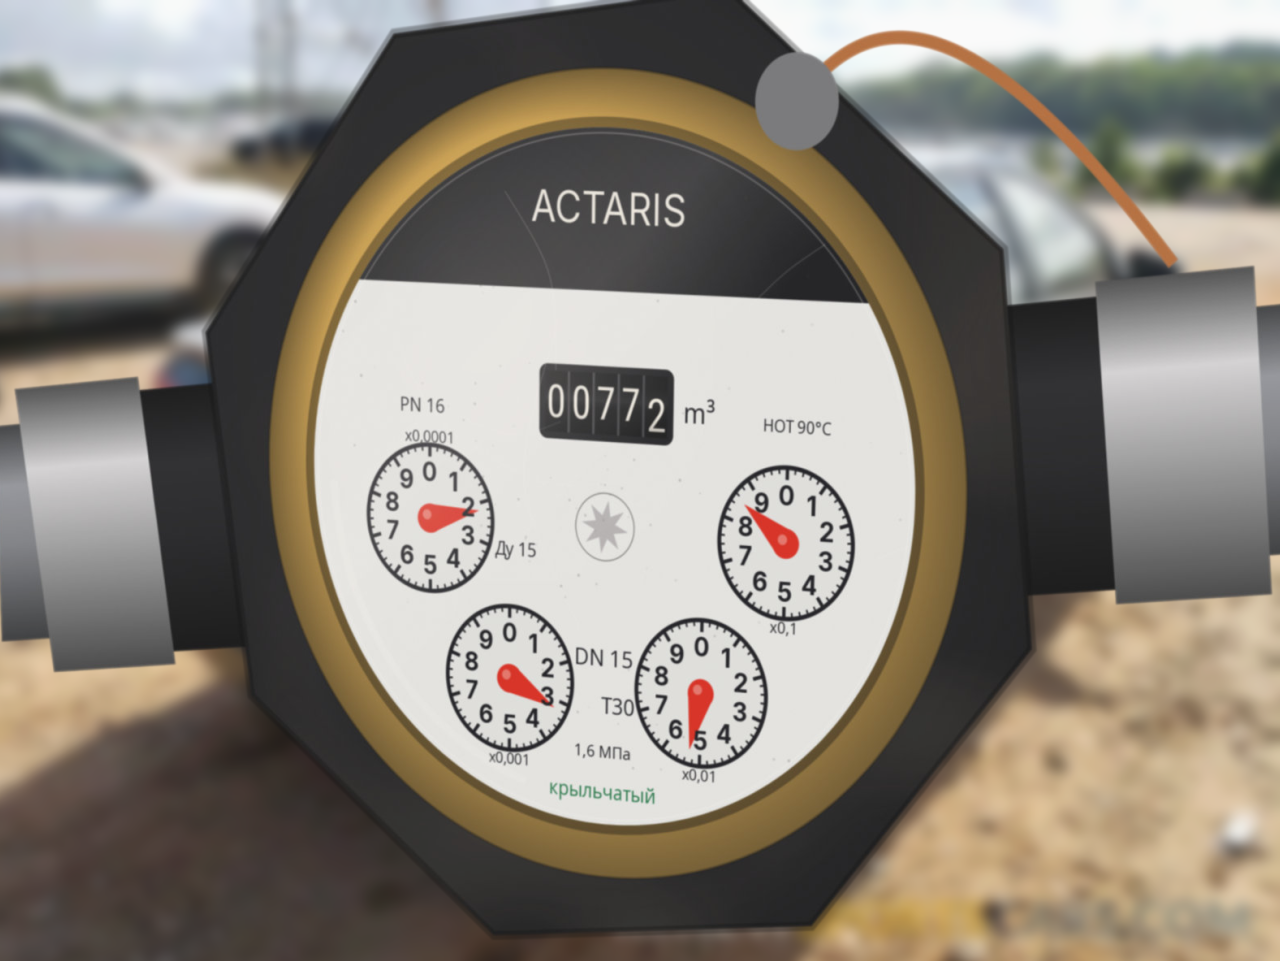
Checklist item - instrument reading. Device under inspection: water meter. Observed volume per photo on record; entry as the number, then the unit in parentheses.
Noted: 771.8532 (m³)
